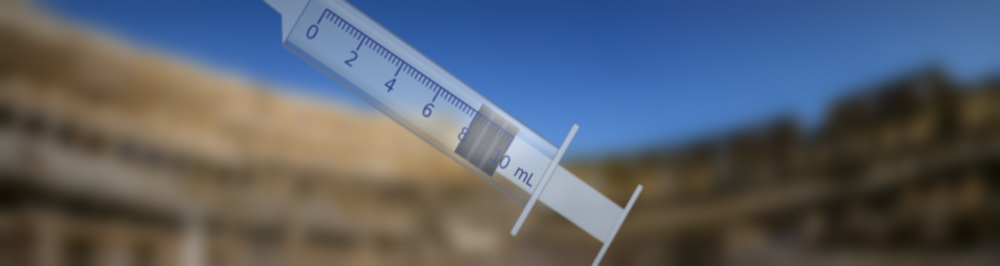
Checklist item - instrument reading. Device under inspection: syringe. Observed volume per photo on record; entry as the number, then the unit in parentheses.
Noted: 8 (mL)
